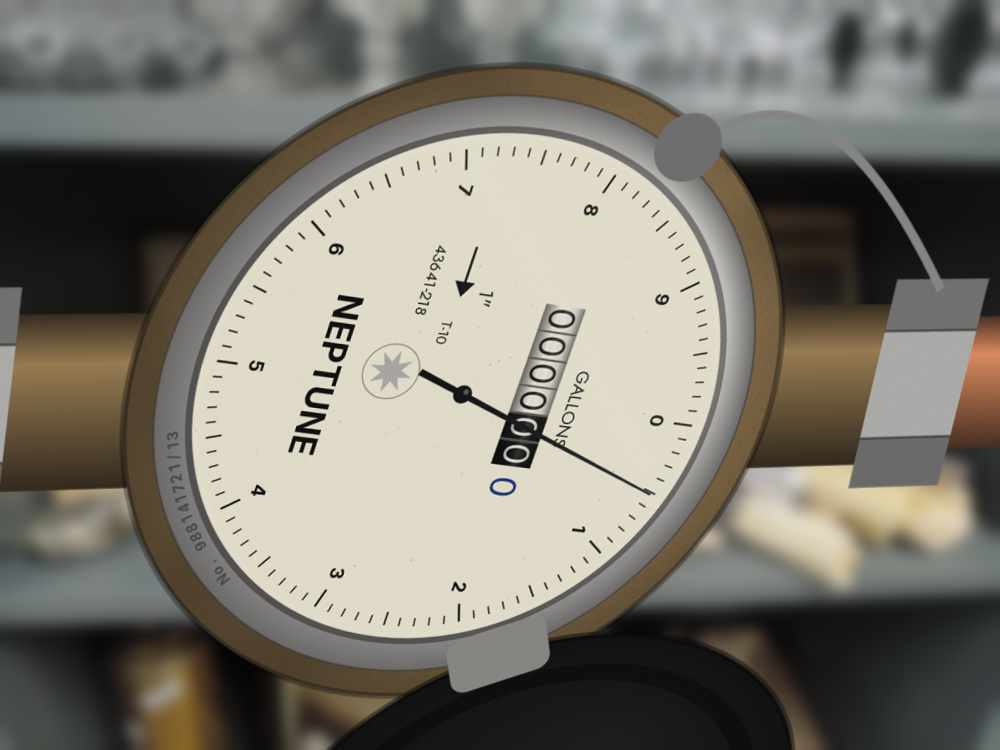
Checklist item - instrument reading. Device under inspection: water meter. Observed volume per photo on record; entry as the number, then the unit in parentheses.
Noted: 0.5 (gal)
